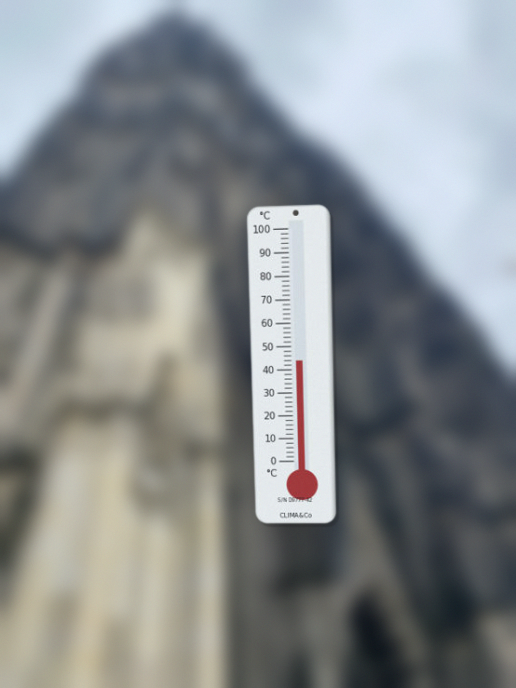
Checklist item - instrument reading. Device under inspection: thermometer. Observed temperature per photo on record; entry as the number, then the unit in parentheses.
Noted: 44 (°C)
